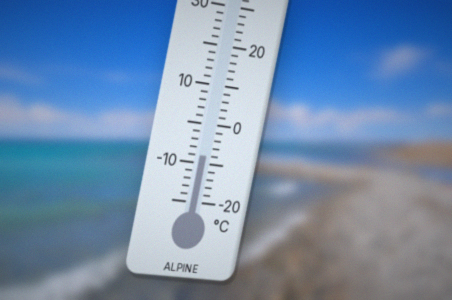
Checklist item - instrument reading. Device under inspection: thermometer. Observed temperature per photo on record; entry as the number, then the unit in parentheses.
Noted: -8 (°C)
